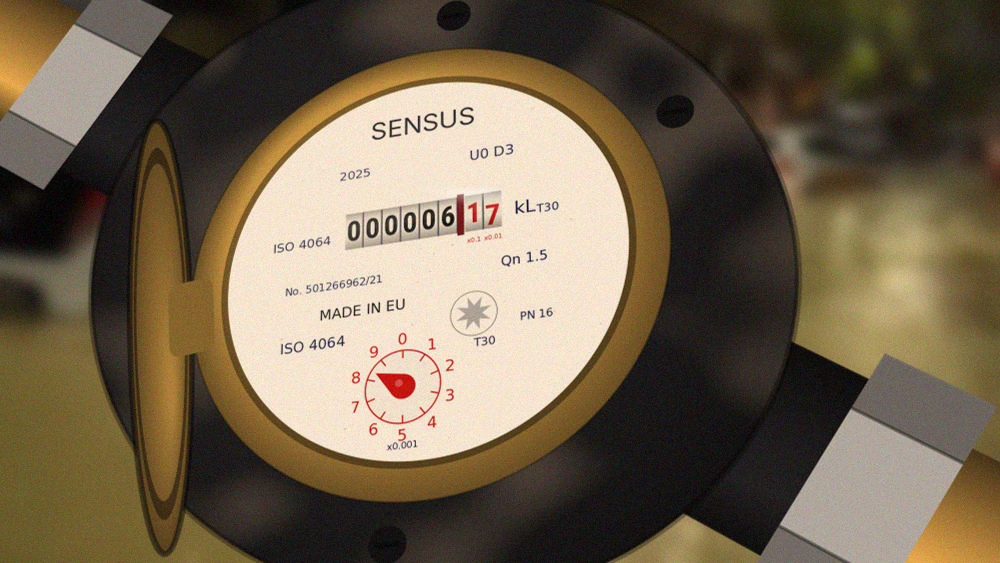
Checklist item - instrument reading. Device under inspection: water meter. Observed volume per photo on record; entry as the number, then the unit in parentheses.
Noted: 6.168 (kL)
